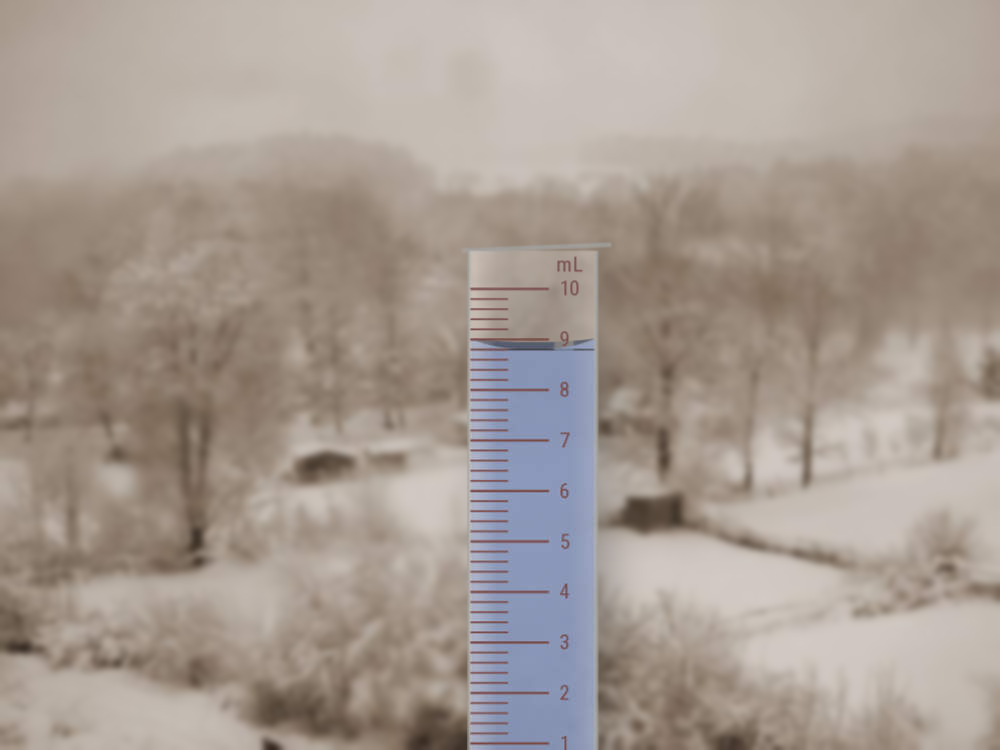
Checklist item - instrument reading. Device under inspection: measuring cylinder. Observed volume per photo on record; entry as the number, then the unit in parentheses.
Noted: 8.8 (mL)
